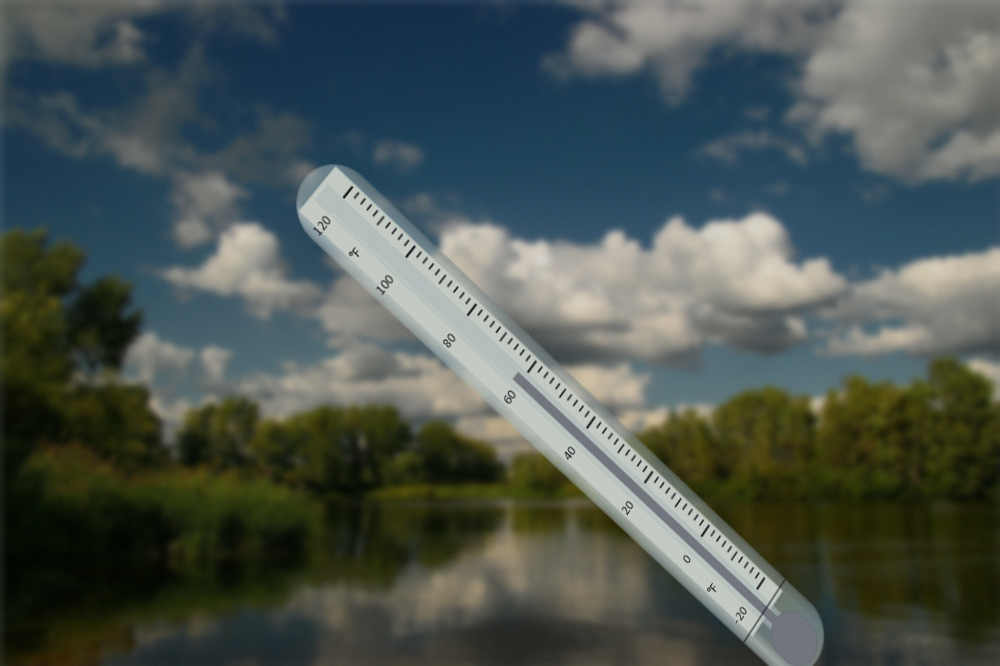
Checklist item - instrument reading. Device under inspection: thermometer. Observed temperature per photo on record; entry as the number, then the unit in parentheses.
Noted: 62 (°F)
